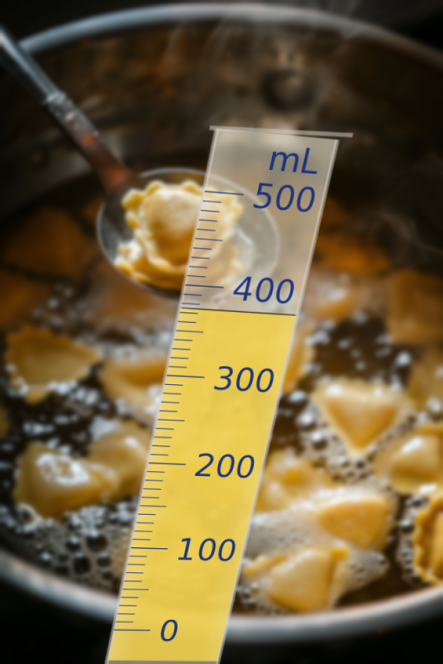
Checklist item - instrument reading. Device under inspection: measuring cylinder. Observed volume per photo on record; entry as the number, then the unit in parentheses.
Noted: 375 (mL)
